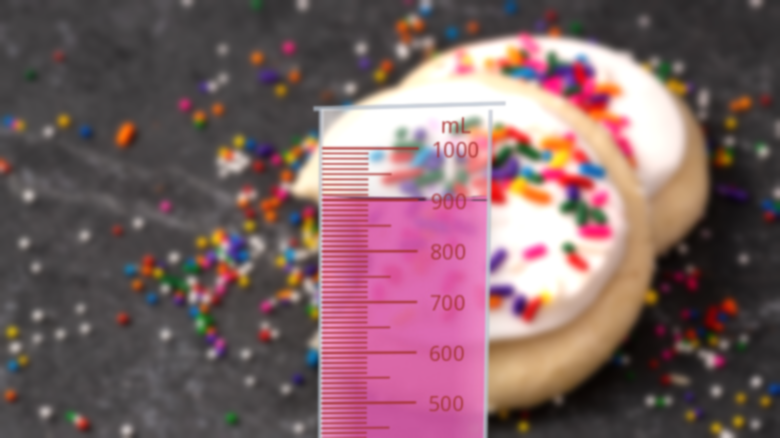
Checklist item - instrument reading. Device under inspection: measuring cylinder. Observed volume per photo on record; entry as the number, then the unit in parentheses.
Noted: 900 (mL)
